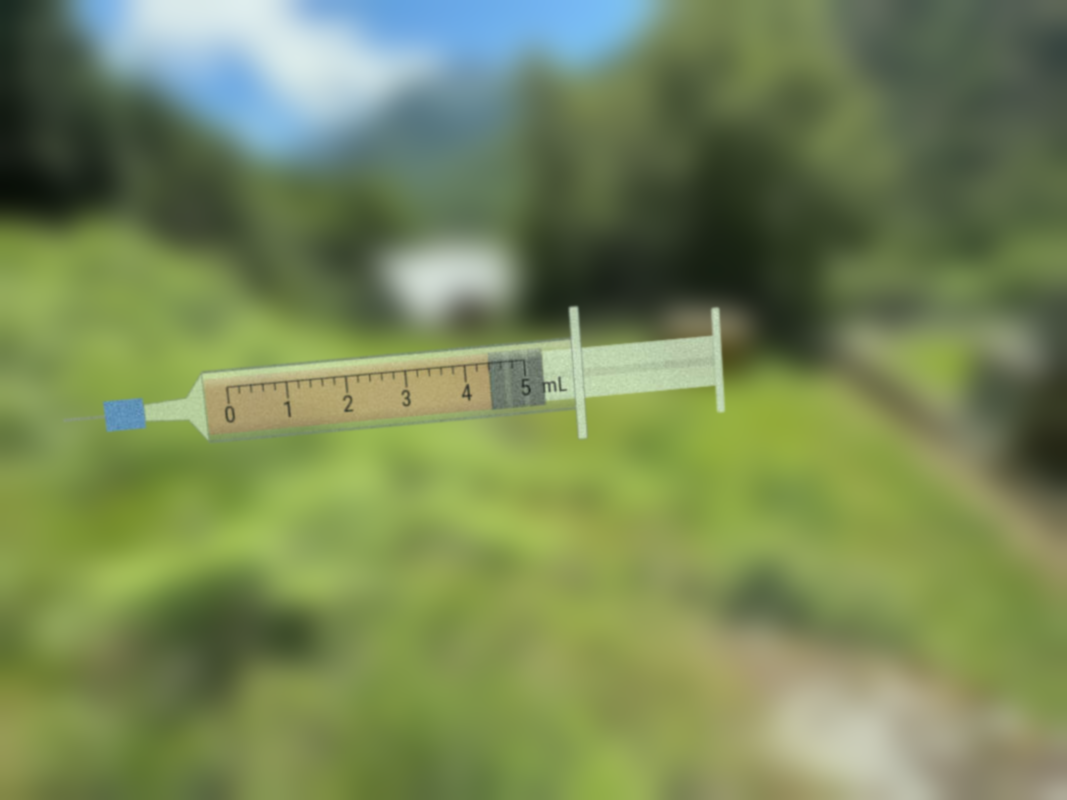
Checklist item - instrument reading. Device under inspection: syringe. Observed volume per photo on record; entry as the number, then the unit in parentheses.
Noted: 4.4 (mL)
